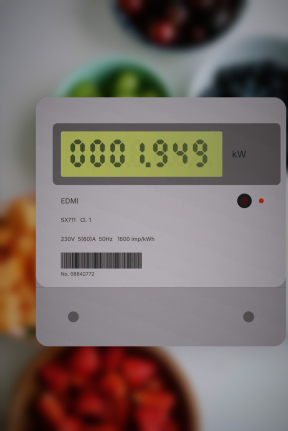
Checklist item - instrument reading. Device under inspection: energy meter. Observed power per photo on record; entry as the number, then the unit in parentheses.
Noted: 1.949 (kW)
